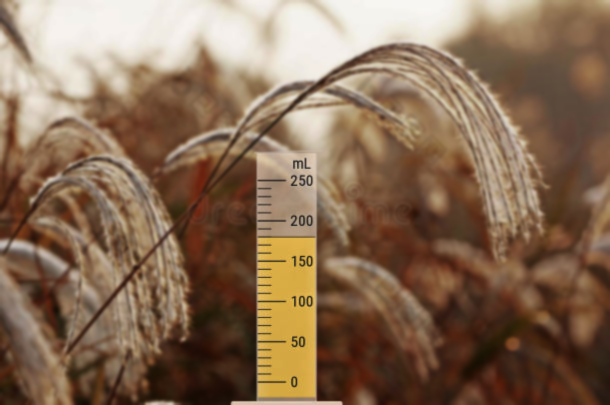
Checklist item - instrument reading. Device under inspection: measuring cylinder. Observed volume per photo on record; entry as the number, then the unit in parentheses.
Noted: 180 (mL)
